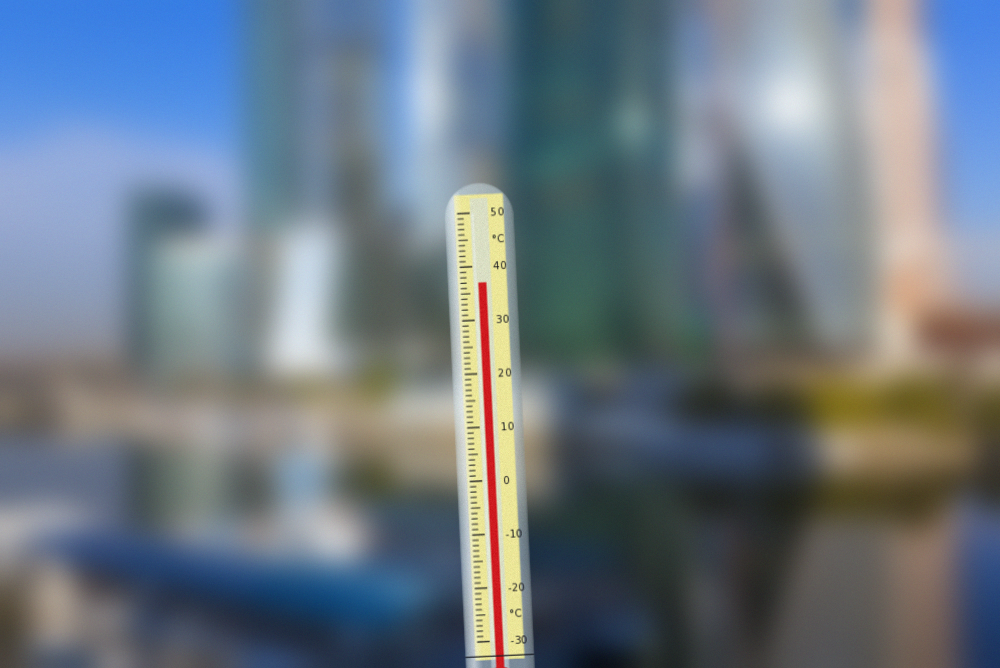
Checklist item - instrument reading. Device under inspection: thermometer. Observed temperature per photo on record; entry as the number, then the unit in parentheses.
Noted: 37 (°C)
